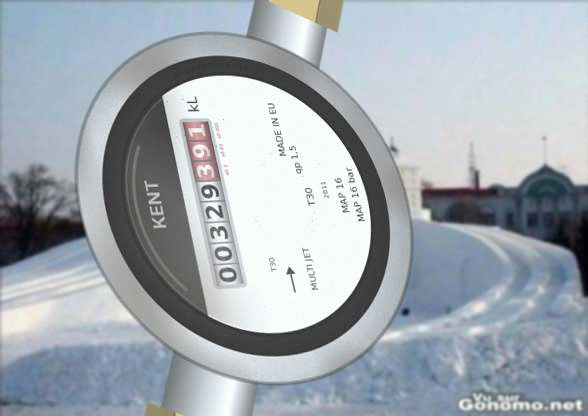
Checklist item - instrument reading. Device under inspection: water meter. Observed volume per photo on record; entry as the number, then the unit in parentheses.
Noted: 329.391 (kL)
